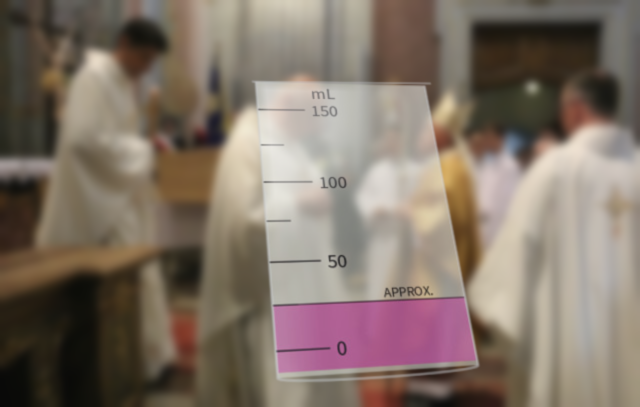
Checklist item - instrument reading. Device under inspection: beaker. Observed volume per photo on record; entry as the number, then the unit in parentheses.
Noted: 25 (mL)
